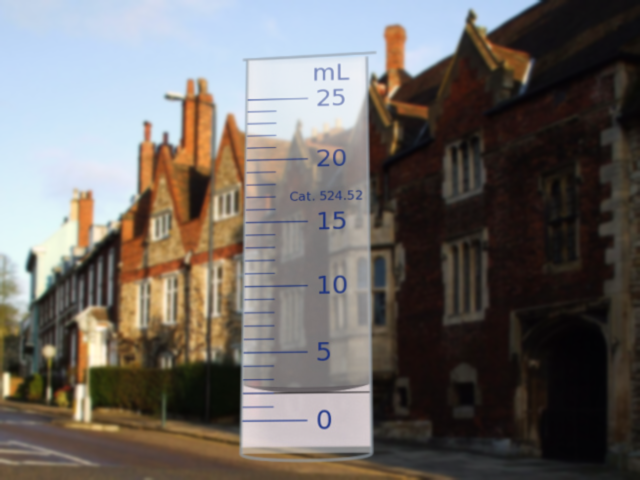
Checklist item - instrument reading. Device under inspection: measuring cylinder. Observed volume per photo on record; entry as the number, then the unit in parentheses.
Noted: 2 (mL)
